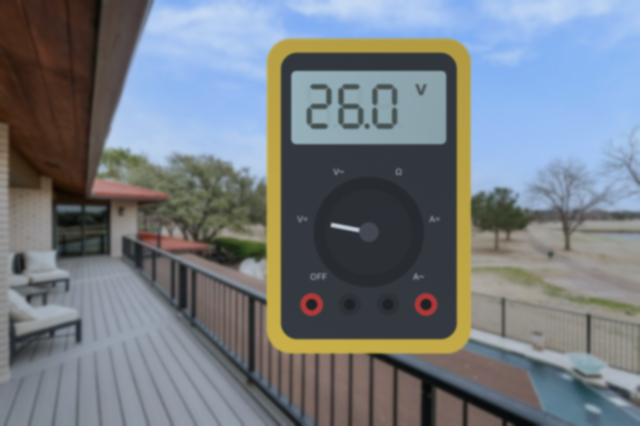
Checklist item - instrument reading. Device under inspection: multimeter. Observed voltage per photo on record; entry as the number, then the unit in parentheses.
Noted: 26.0 (V)
